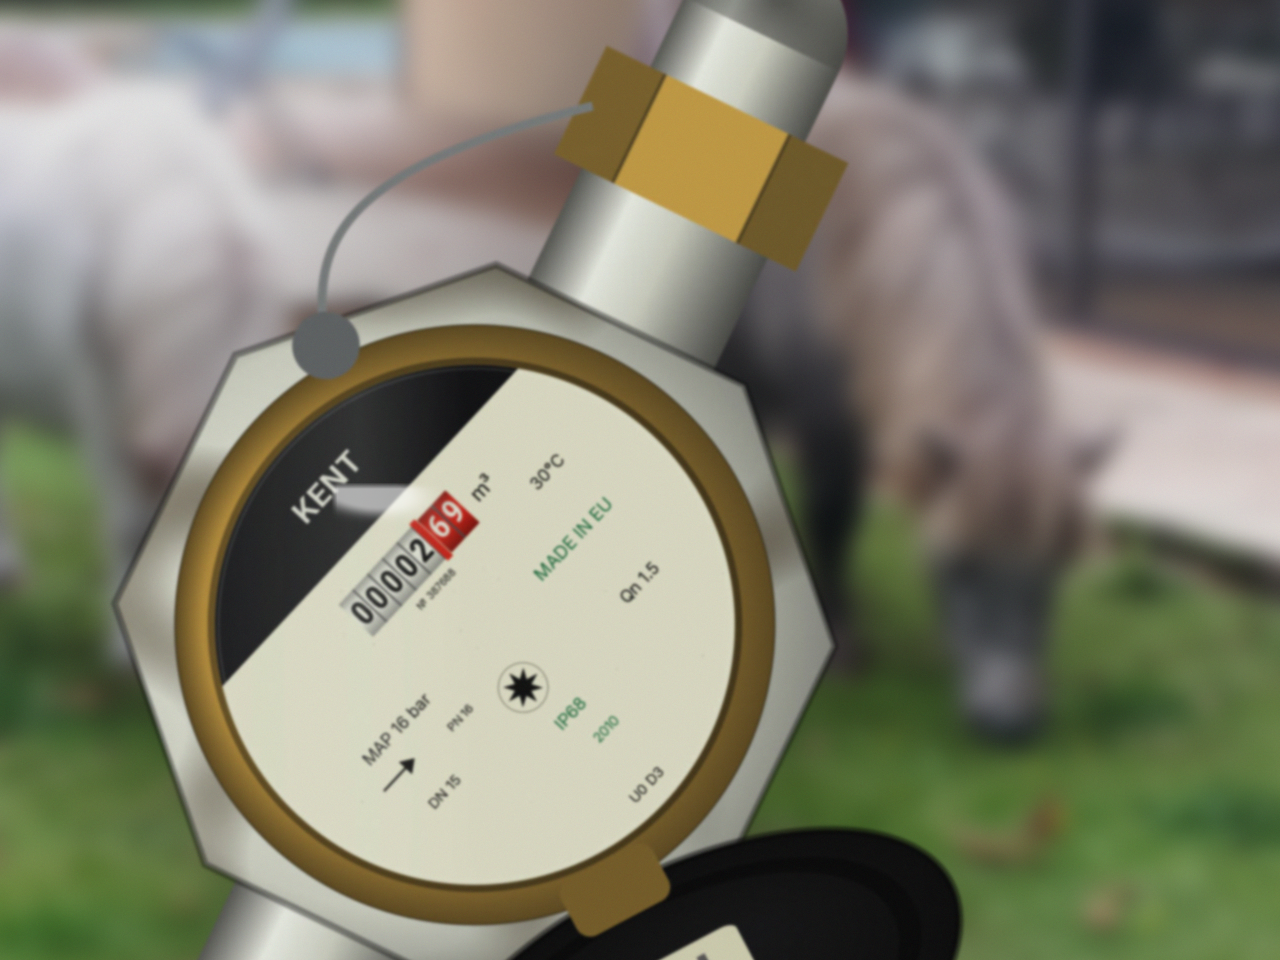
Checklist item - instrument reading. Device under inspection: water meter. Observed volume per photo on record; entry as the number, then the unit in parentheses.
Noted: 2.69 (m³)
